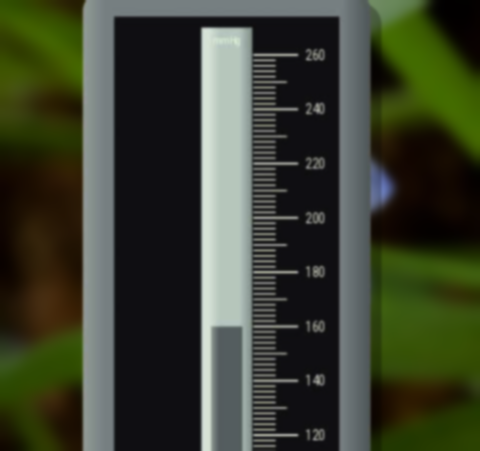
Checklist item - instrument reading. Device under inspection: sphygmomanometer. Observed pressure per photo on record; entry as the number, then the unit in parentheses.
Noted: 160 (mmHg)
